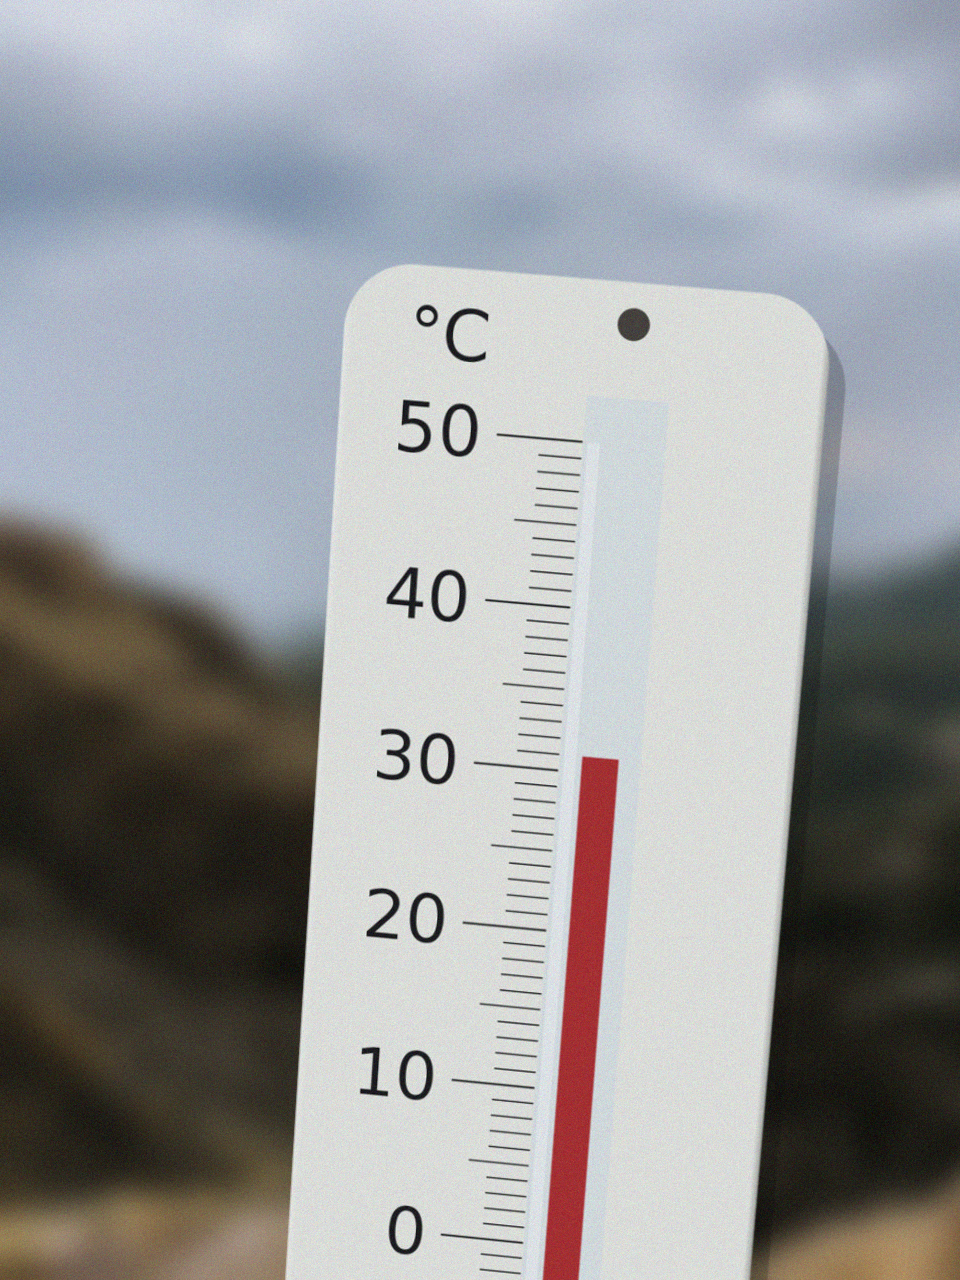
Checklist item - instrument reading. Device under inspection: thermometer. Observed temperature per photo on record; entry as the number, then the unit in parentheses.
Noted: 31 (°C)
